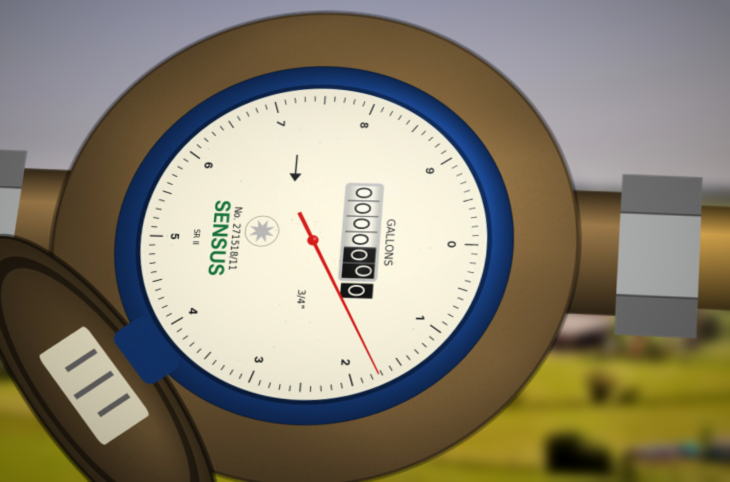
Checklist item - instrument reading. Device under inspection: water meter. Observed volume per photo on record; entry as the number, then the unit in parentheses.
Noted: 1.7 (gal)
